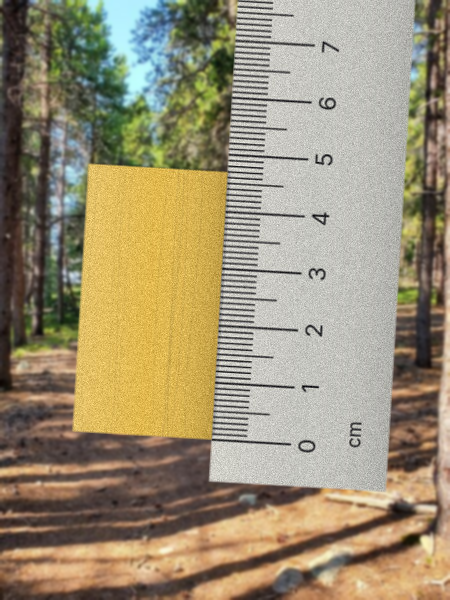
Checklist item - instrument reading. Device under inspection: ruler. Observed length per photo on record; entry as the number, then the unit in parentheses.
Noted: 4.7 (cm)
